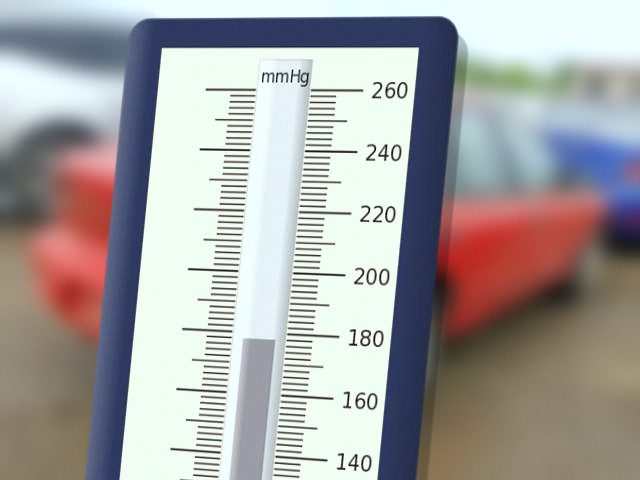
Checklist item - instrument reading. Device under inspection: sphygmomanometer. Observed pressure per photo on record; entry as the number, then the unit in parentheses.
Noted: 178 (mmHg)
